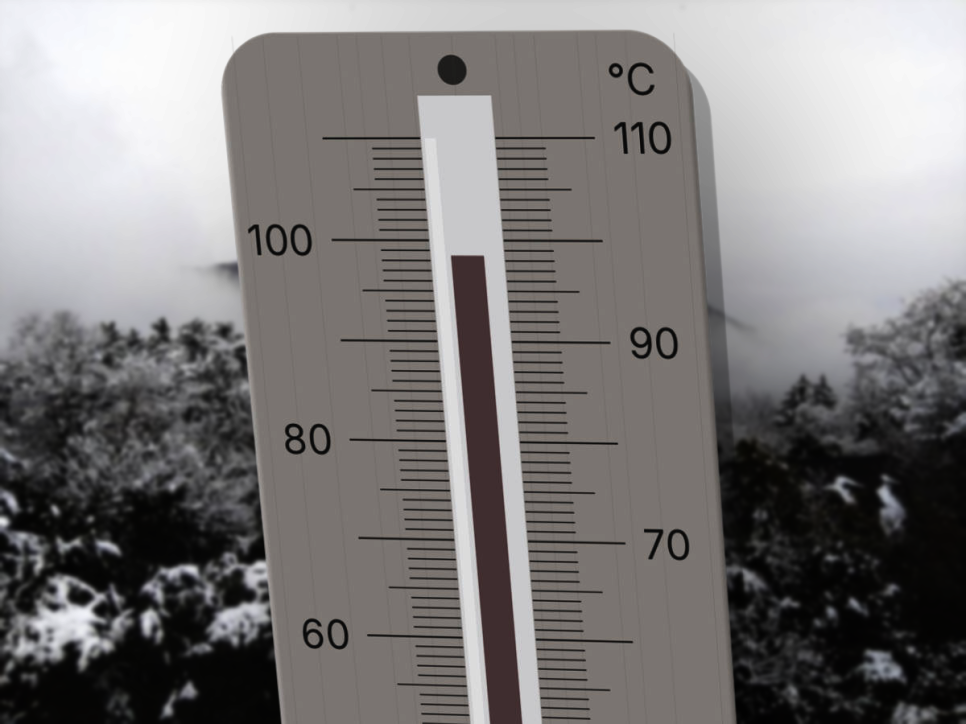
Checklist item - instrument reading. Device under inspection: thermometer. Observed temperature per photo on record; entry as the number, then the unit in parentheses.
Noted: 98.5 (°C)
